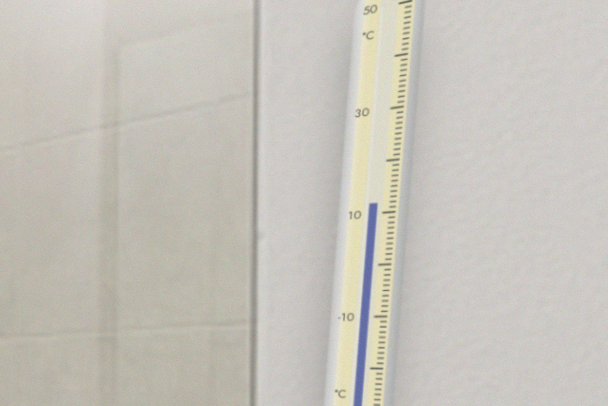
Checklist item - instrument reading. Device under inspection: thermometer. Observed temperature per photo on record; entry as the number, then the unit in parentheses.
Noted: 12 (°C)
